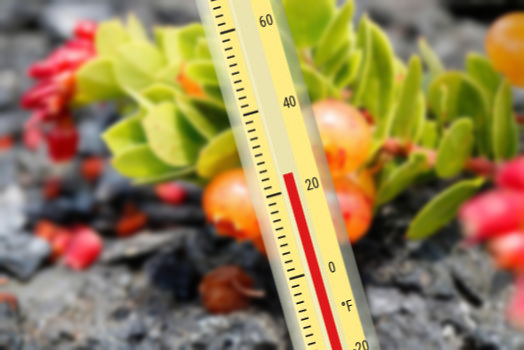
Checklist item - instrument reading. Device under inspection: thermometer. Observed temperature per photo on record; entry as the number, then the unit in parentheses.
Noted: 24 (°F)
